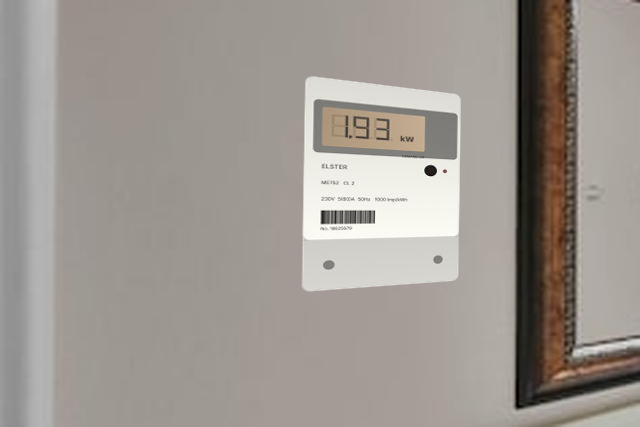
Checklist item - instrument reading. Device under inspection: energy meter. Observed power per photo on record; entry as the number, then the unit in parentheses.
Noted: 1.93 (kW)
